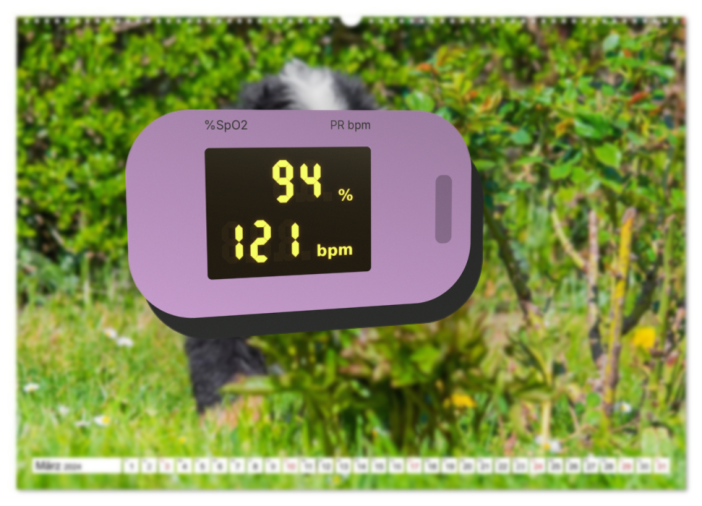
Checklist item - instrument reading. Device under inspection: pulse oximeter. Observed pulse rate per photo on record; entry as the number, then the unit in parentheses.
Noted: 121 (bpm)
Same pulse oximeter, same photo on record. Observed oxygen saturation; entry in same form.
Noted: 94 (%)
